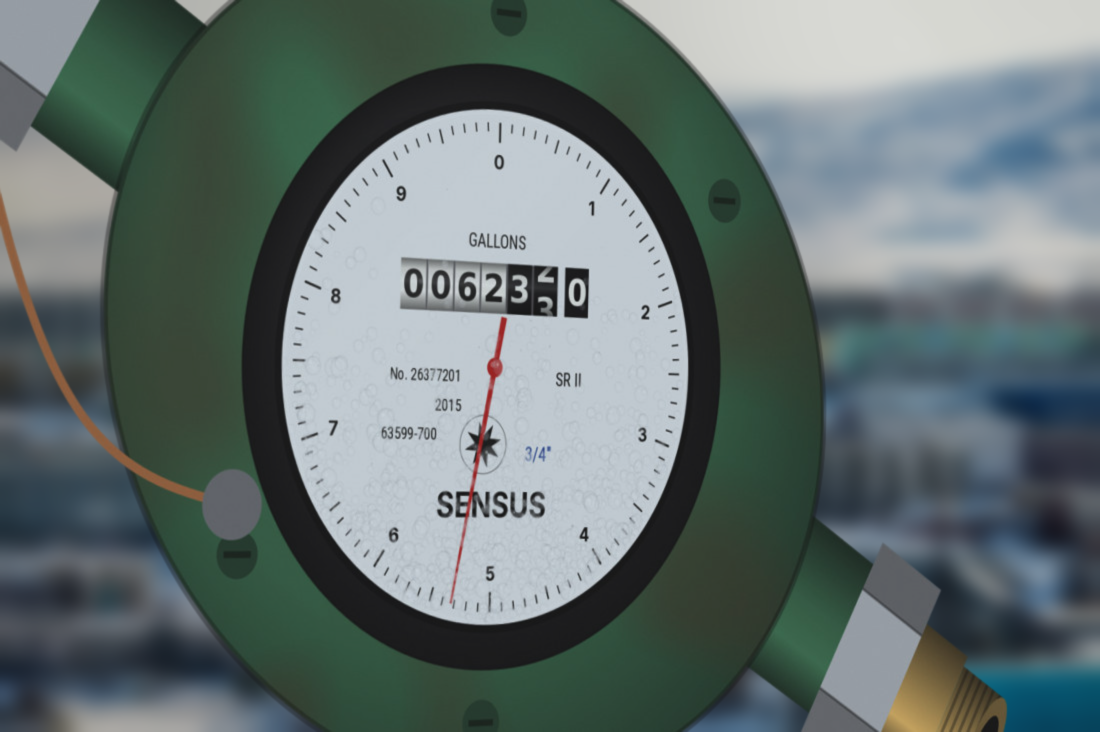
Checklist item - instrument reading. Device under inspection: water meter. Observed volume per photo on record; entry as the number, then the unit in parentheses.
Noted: 62325.3 (gal)
